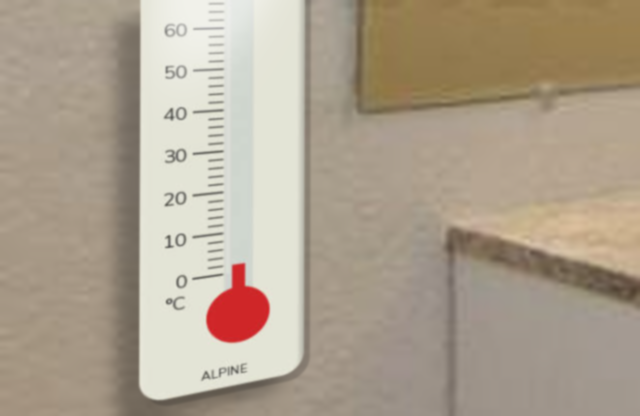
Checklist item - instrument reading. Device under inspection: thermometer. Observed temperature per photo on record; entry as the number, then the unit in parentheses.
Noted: 2 (°C)
